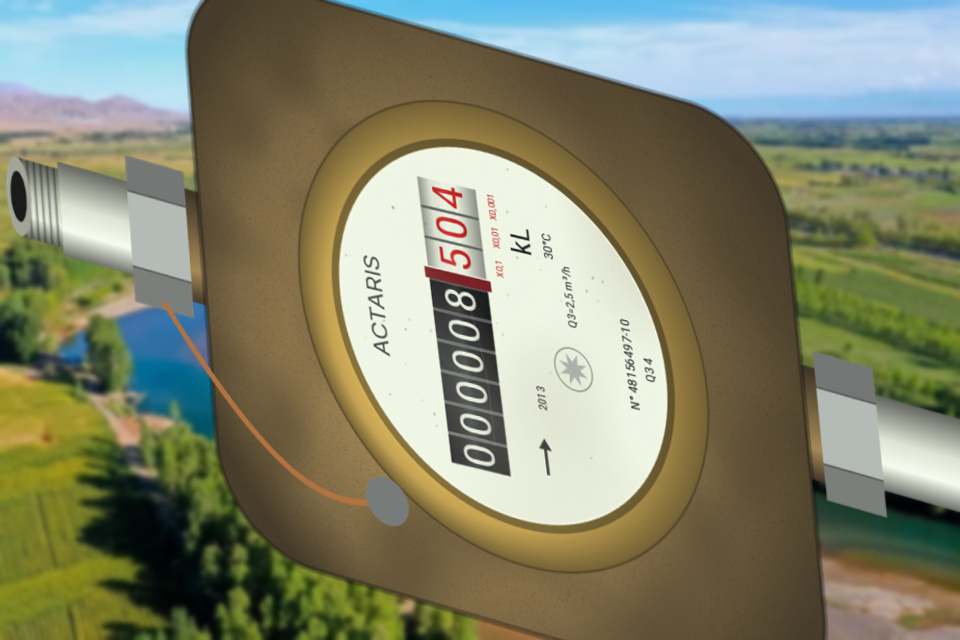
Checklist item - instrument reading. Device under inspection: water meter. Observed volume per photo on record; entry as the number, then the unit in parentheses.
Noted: 8.504 (kL)
